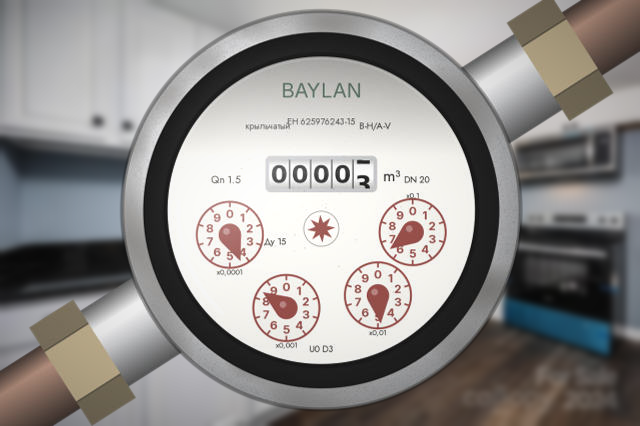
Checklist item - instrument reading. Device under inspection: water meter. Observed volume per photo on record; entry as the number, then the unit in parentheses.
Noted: 2.6484 (m³)
